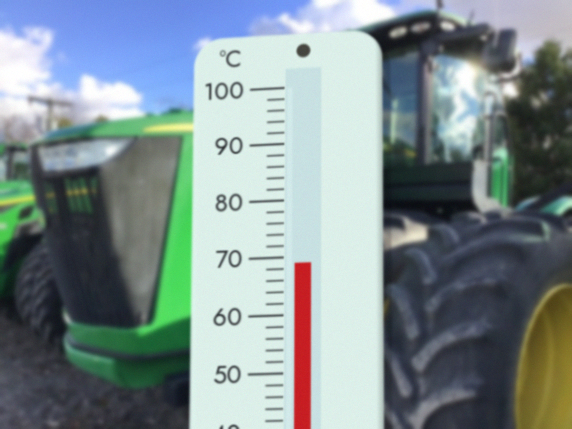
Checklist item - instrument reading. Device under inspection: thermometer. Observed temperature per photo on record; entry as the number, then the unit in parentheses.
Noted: 69 (°C)
